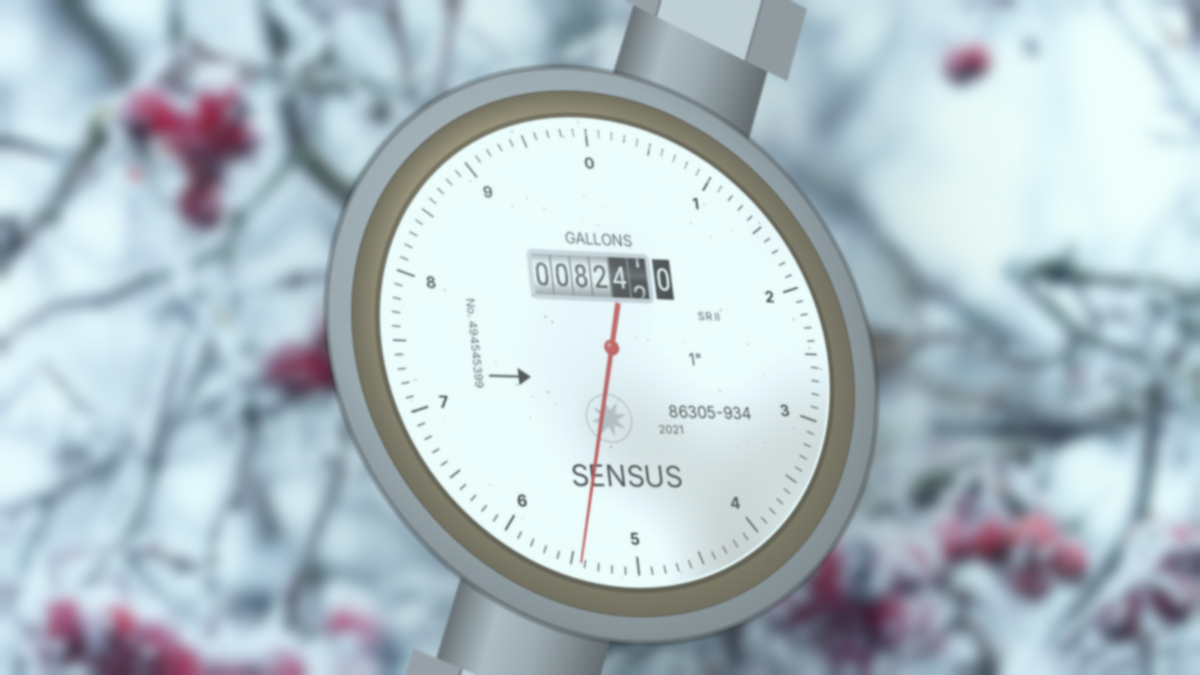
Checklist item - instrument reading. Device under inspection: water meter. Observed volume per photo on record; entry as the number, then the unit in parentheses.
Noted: 82415.4 (gal)
